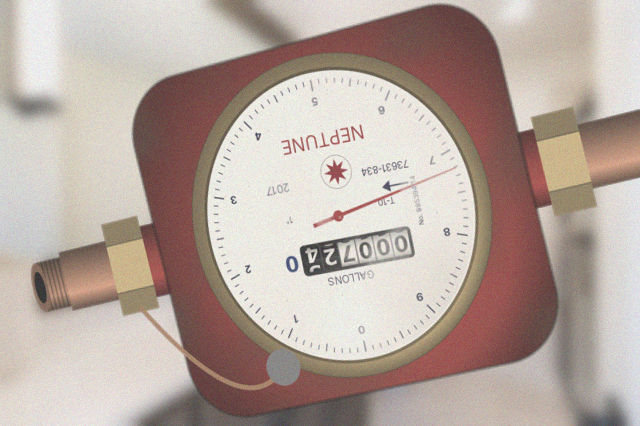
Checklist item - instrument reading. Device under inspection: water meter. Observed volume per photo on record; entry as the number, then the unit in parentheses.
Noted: 7237.2 (gal)
